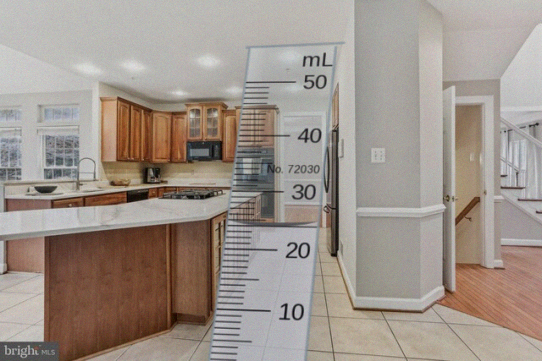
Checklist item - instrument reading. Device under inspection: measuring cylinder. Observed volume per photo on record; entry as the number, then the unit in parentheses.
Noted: 24 (mL)
